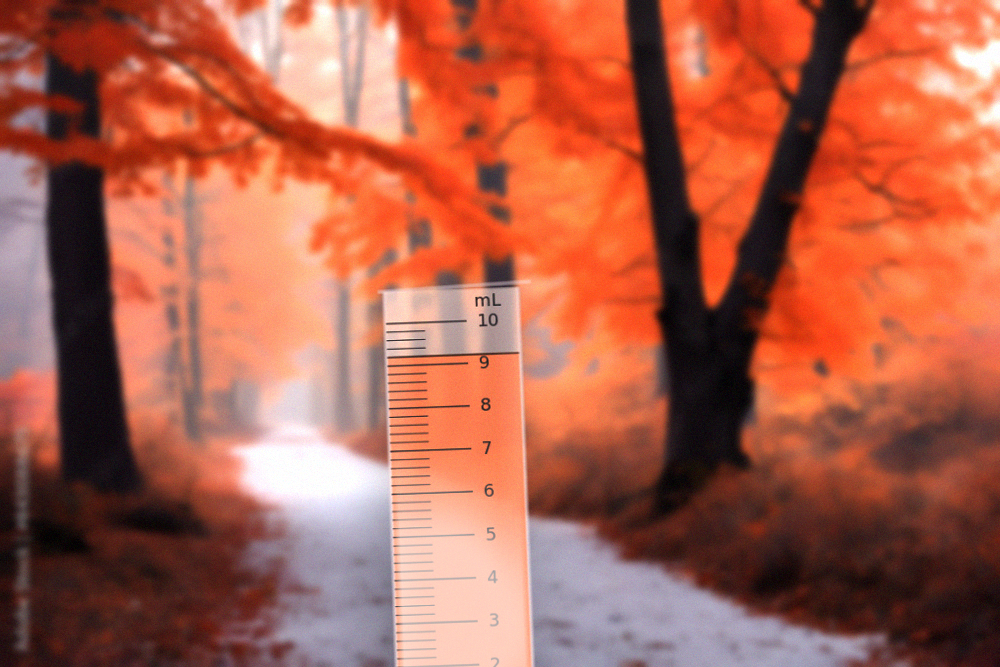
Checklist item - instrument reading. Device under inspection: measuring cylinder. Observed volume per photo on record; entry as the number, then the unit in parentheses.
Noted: 9.2 (mL)
